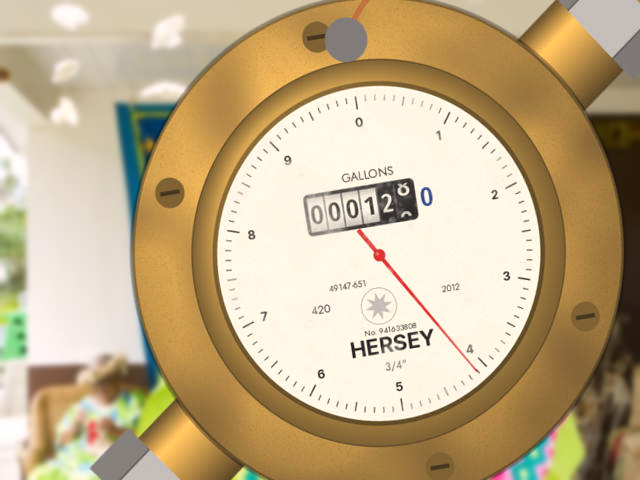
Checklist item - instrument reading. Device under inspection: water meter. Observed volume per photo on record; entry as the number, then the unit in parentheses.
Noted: 1284.1 (gal)
